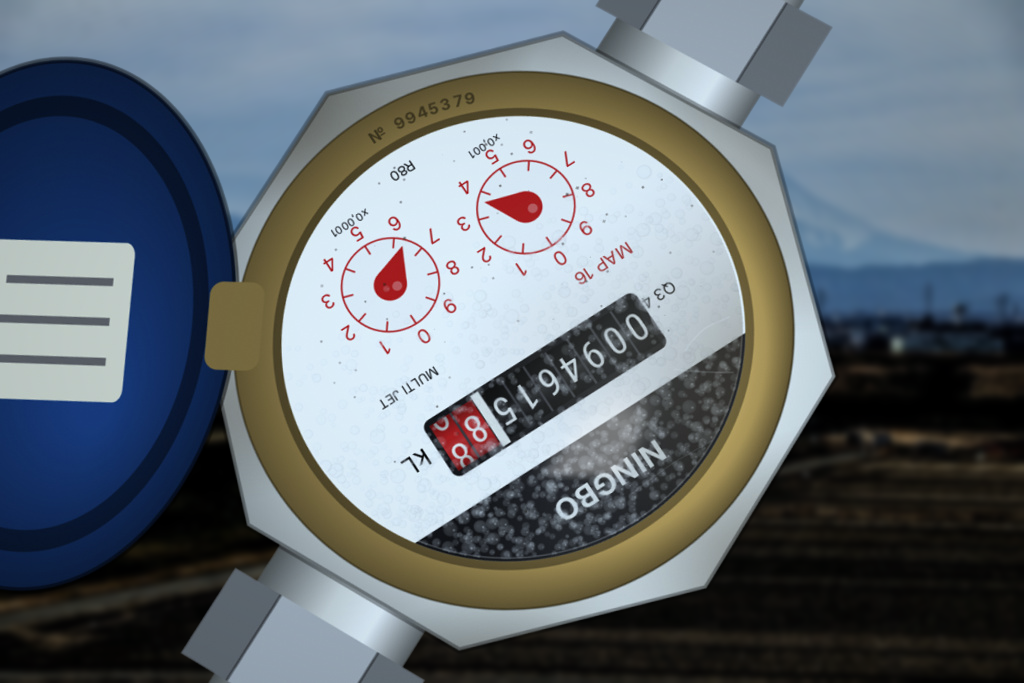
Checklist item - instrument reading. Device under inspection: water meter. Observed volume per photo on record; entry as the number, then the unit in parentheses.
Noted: 94615.8836 (kL)
